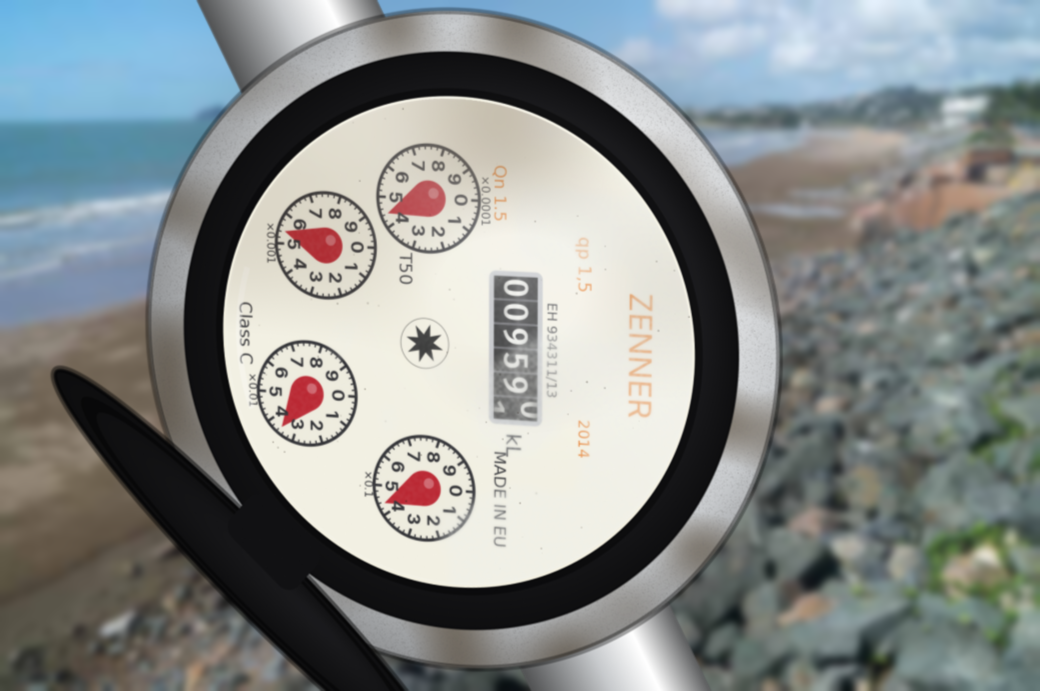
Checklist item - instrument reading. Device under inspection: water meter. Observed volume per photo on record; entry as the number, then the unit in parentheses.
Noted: 9590.4354 (kL)
